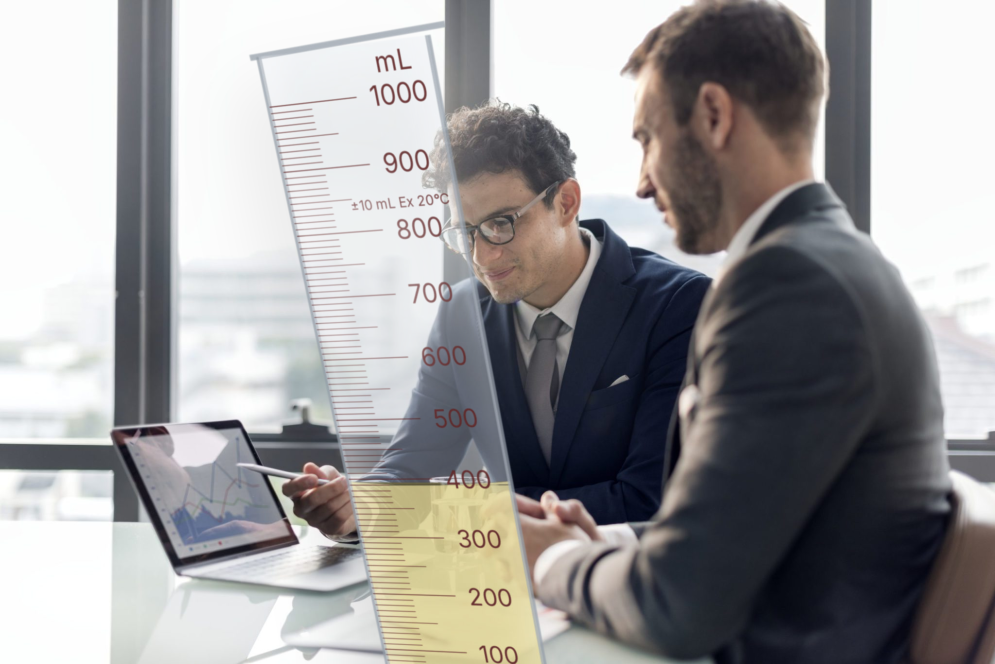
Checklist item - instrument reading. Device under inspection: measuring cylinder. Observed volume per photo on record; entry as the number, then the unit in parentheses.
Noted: 390 (mL)
